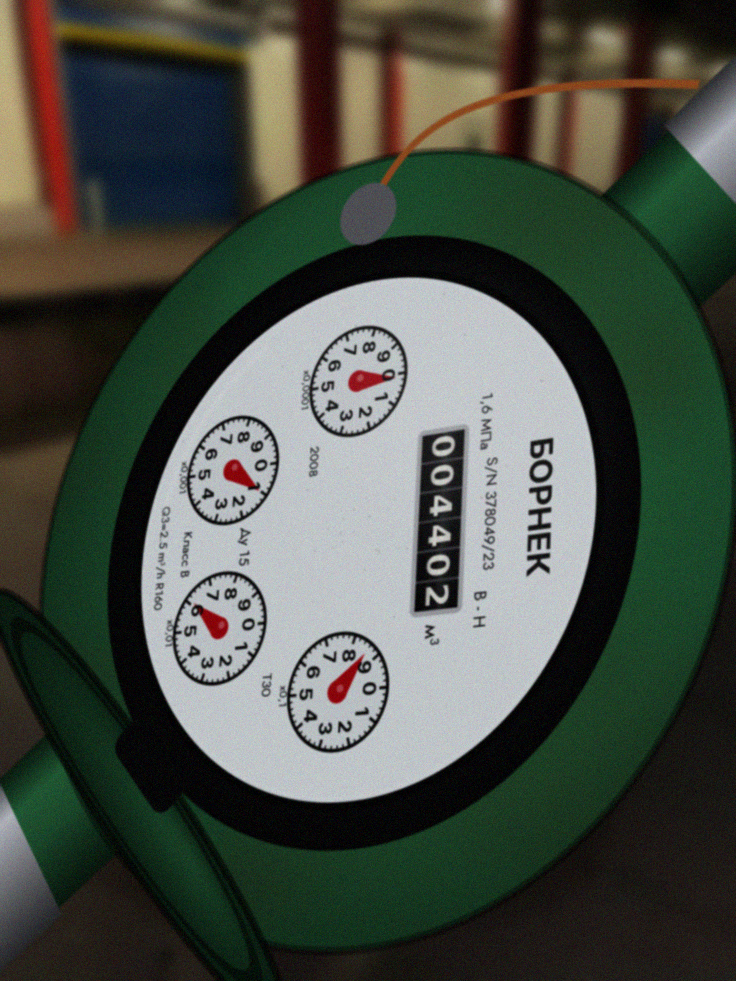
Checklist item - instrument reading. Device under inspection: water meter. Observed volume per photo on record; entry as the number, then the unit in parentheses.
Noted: 4402.8610 (m³)
